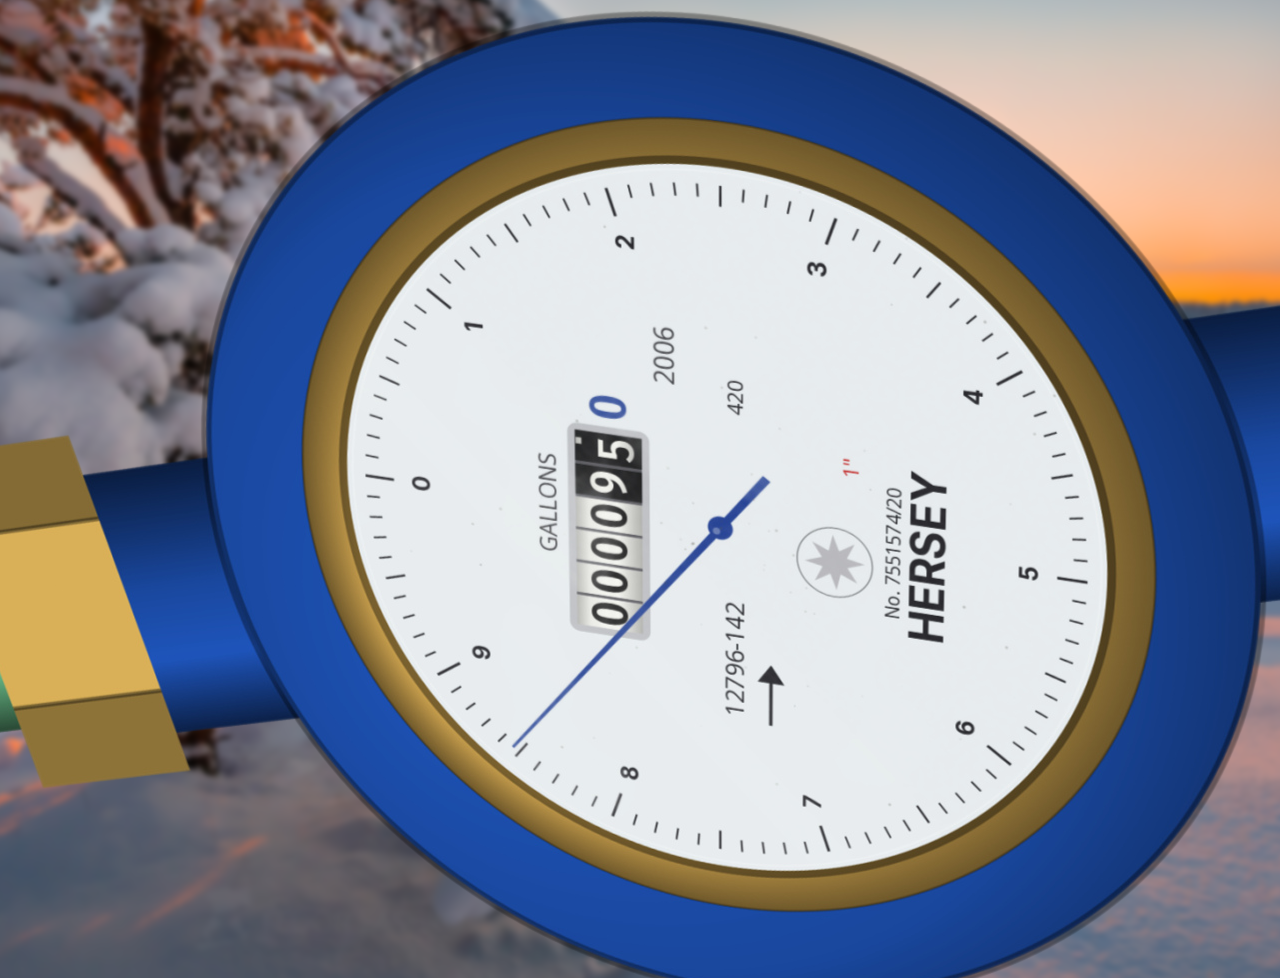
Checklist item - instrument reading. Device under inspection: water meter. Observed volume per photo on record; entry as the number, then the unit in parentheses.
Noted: 948.5 (gal)
